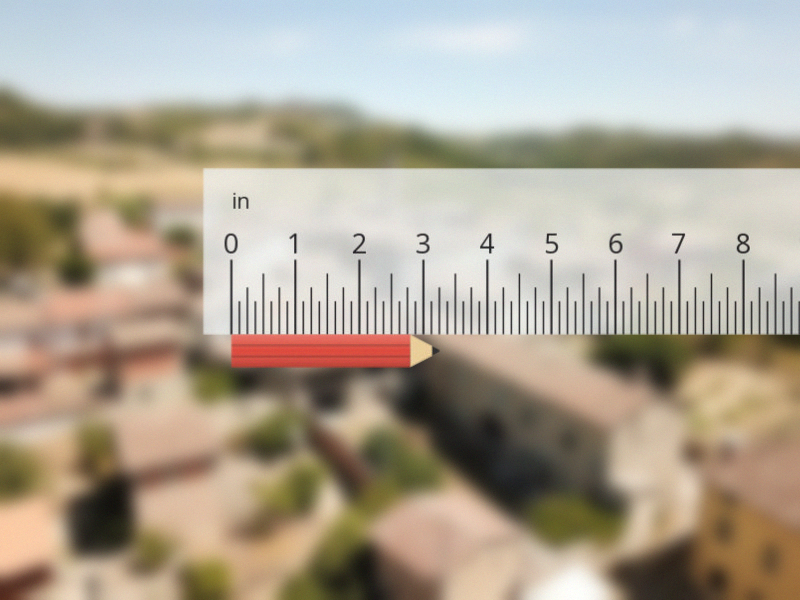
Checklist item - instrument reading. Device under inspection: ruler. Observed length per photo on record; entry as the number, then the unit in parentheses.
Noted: 3.25 (in)
